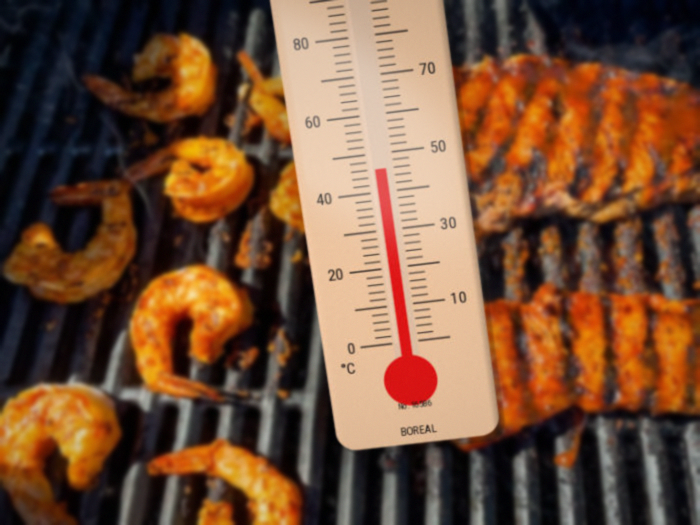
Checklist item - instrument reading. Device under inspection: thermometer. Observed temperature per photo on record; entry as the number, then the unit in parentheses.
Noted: 46 (°C)
